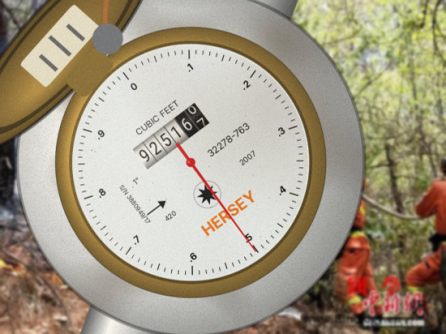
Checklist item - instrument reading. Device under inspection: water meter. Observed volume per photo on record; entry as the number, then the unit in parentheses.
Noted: 925166.50 (ft³)
